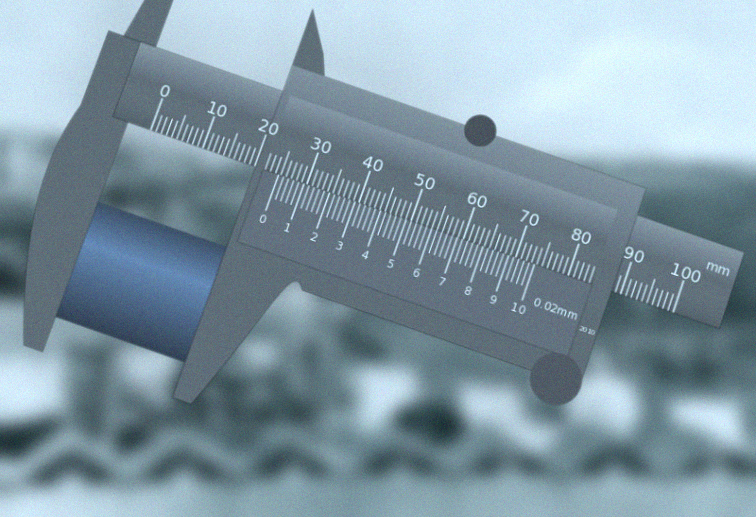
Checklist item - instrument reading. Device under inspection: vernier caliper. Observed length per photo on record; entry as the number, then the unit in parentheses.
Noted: 24.6 (mm)
